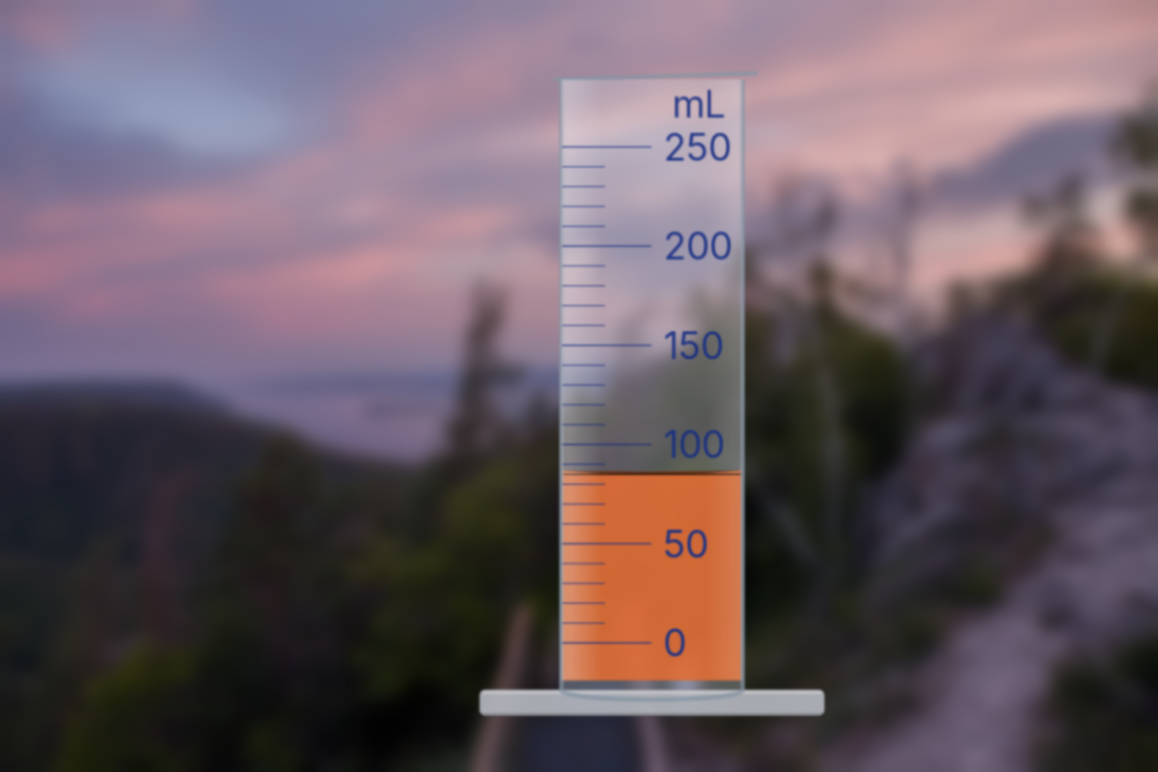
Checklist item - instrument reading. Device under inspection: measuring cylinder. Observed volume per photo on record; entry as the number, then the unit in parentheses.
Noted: 85 (mL)
